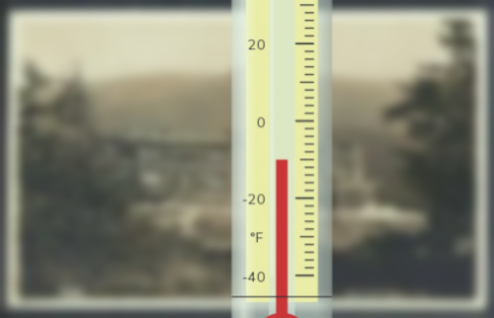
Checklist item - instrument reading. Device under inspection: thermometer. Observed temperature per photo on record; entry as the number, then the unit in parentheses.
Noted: -10 (°F)
